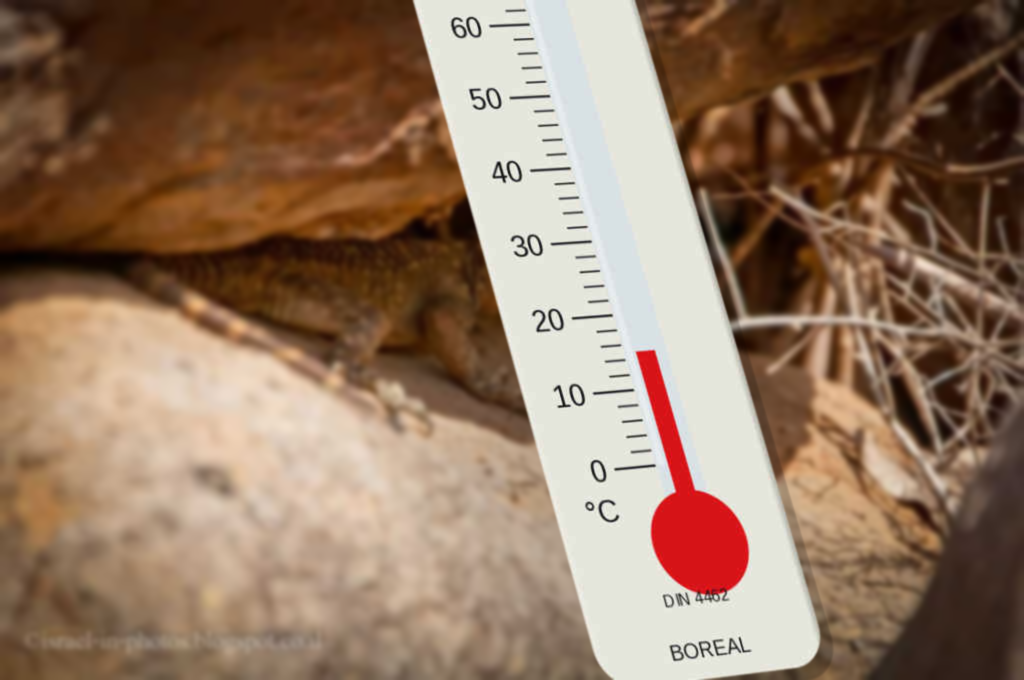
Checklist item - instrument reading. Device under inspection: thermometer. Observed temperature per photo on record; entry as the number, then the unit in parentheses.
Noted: 15 (°C)
